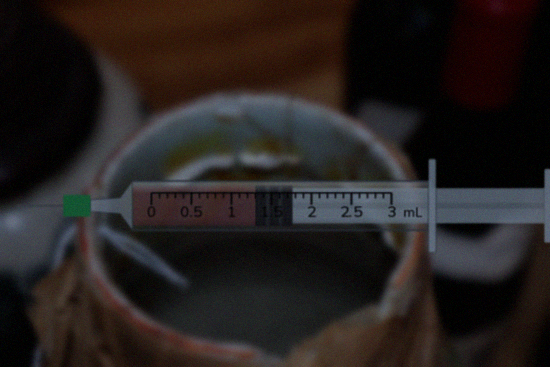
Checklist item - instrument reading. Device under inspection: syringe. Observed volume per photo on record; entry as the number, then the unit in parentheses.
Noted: 1.3 (mL)
